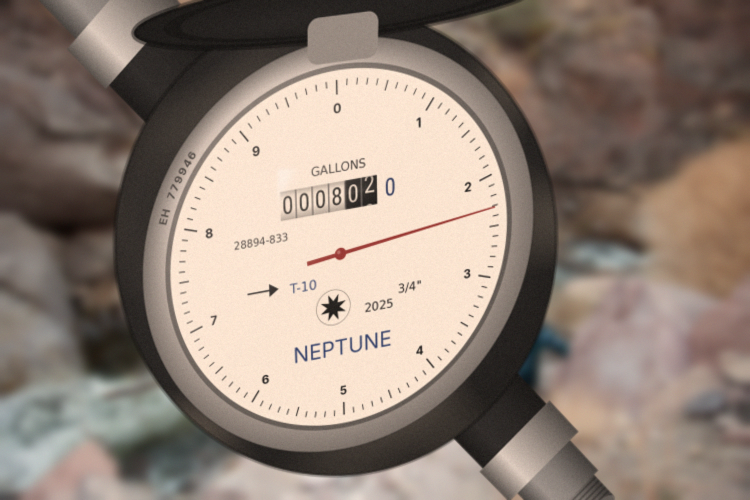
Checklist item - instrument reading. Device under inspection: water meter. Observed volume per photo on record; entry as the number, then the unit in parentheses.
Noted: 8022.3 (gal)
